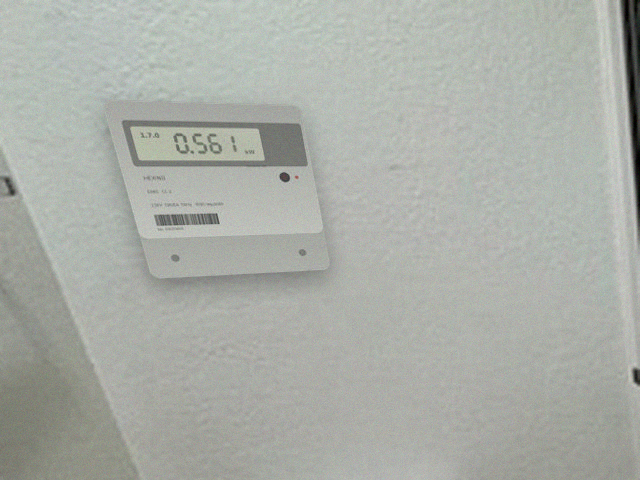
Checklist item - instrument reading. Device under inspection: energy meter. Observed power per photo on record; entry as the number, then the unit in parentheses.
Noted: 0.561 (kW)
